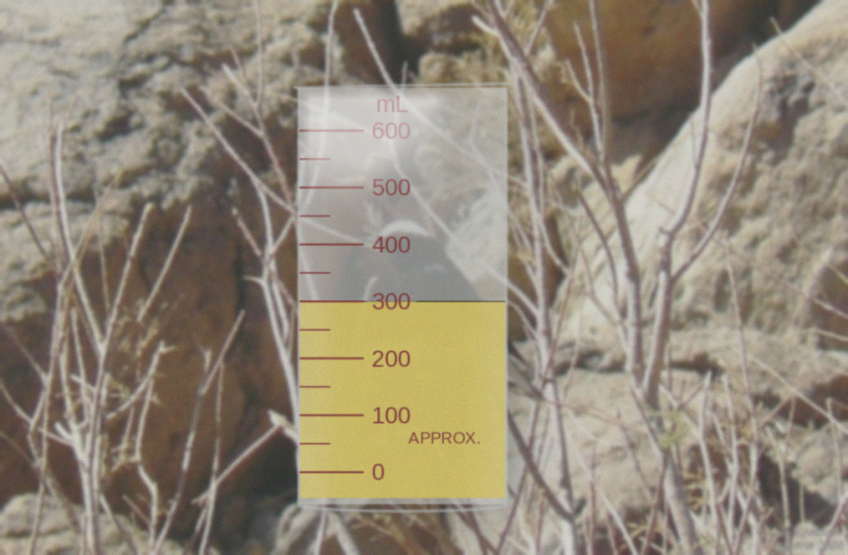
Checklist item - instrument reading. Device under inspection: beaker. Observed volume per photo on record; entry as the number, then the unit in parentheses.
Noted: 300 (mL)
